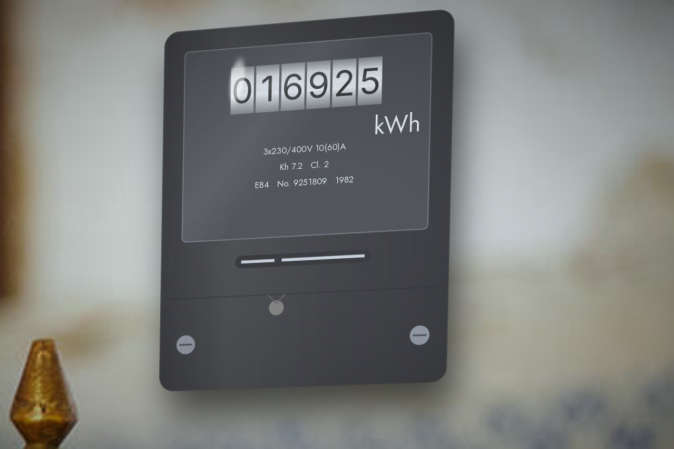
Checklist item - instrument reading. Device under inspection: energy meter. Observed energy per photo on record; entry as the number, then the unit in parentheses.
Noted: 16925 (kWh)
